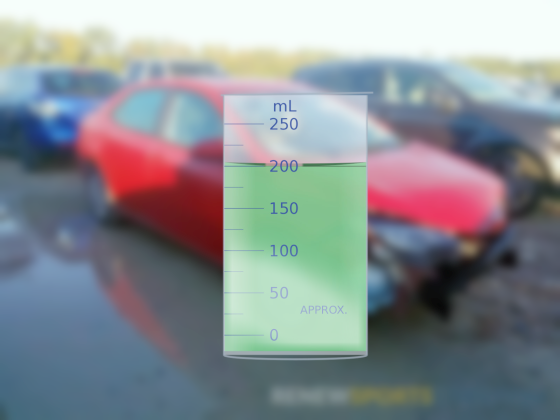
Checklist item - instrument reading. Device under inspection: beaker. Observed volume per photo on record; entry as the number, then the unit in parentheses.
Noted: 200 (mL)
